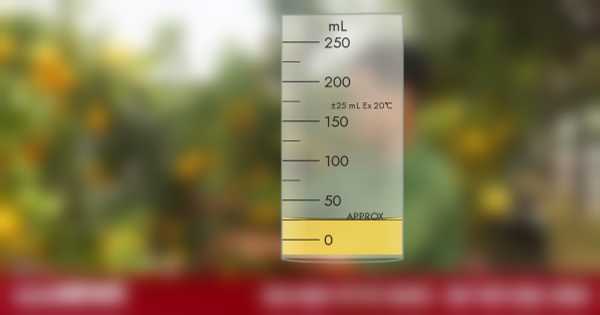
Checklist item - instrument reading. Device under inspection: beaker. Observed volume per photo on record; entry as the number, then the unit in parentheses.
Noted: 25 (mL)
